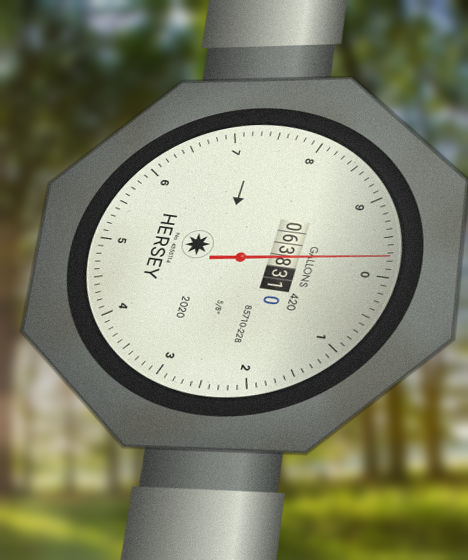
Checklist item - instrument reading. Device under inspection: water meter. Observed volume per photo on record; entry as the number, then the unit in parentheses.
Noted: 638309.7 (gal)
